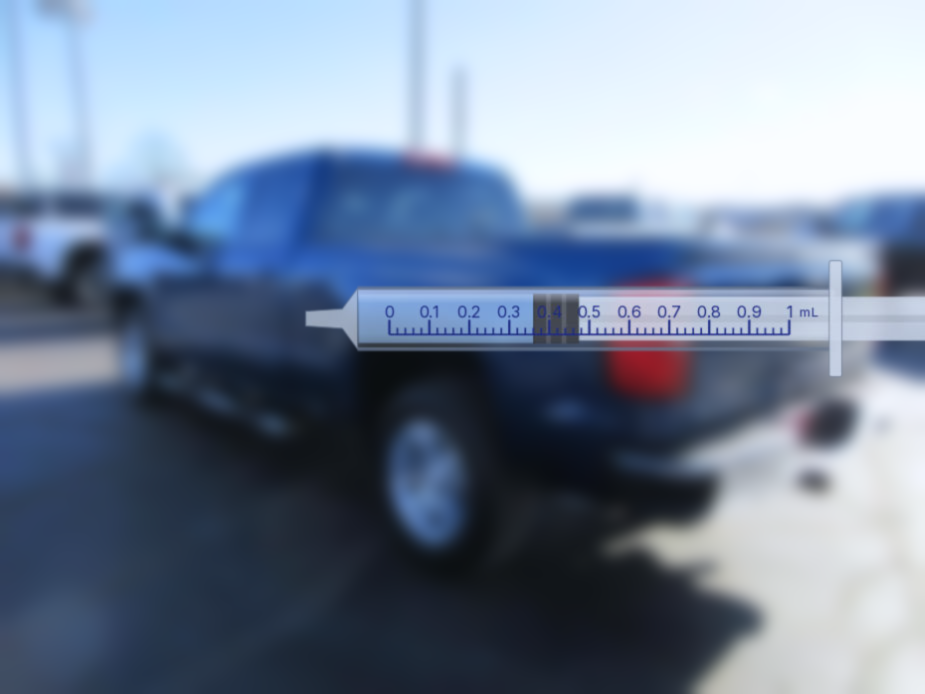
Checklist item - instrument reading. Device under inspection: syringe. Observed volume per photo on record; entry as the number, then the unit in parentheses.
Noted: 0.36 (mL)
